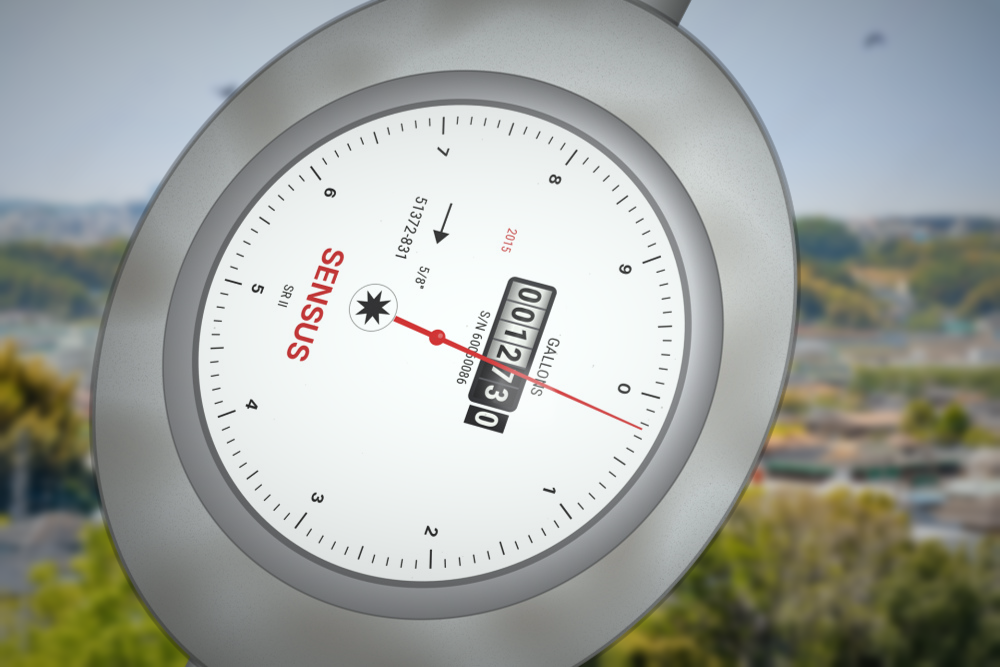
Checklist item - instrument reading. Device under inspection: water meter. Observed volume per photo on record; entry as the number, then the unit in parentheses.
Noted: 12730.2 (gal)
